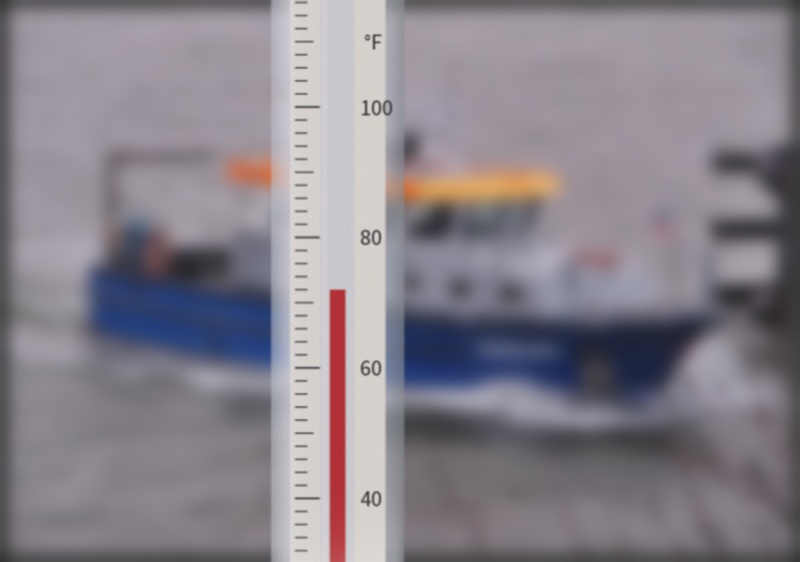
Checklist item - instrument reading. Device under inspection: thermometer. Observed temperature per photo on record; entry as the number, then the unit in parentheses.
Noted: 72 (°F)
